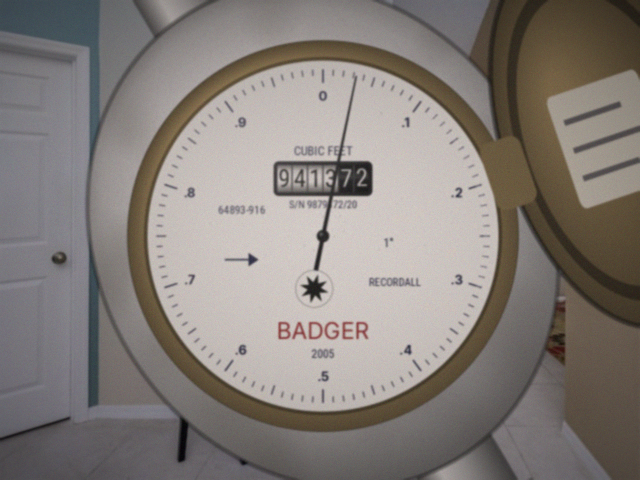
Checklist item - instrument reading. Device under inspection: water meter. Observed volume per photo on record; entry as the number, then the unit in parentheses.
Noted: 941372.03 (ft³)
